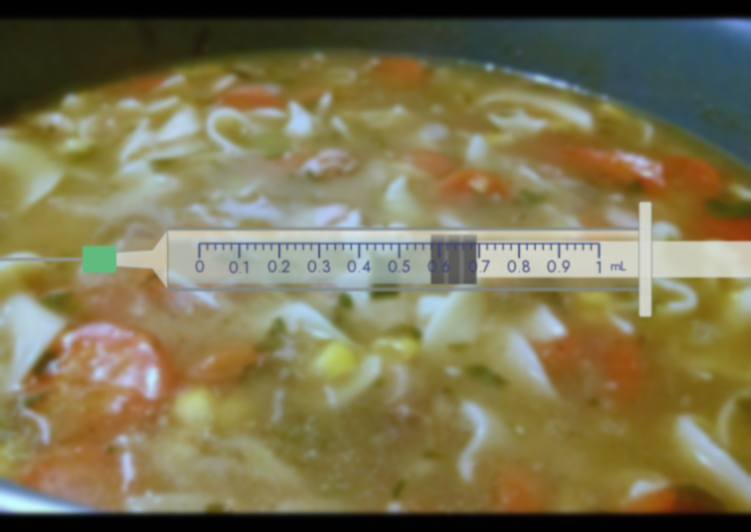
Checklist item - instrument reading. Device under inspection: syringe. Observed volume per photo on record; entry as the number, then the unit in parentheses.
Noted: 0.58 (mL)
